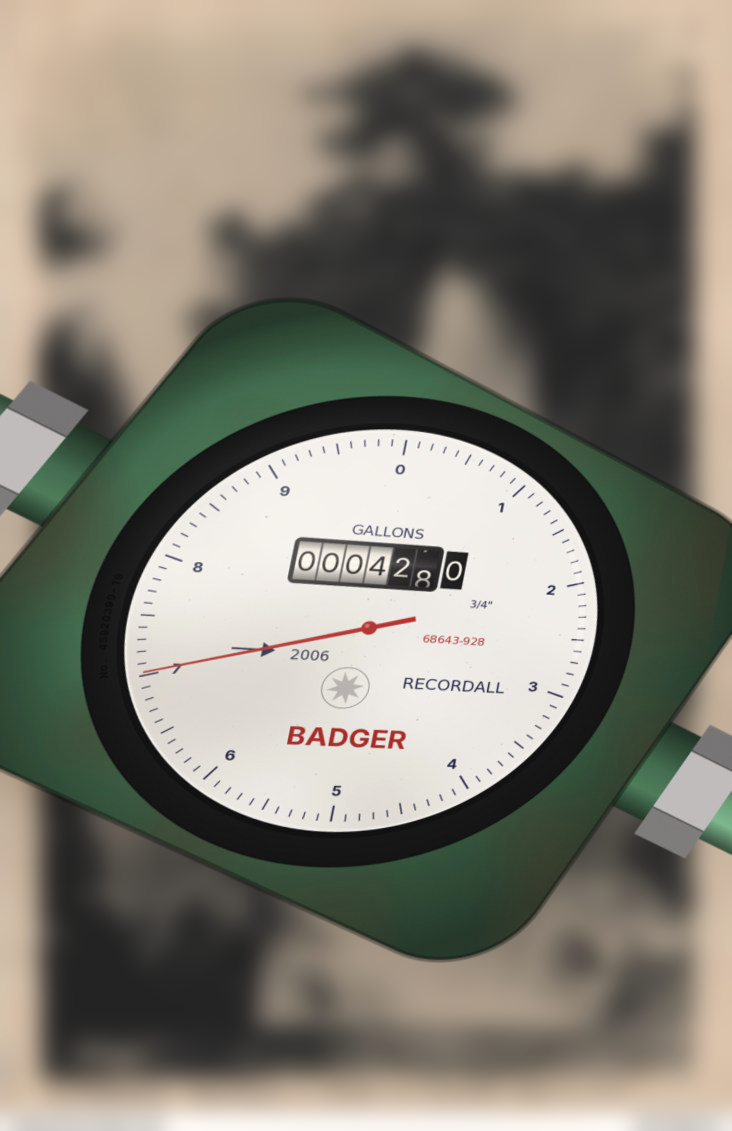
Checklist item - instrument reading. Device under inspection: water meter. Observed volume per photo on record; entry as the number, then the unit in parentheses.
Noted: 4277.0 (gal)
